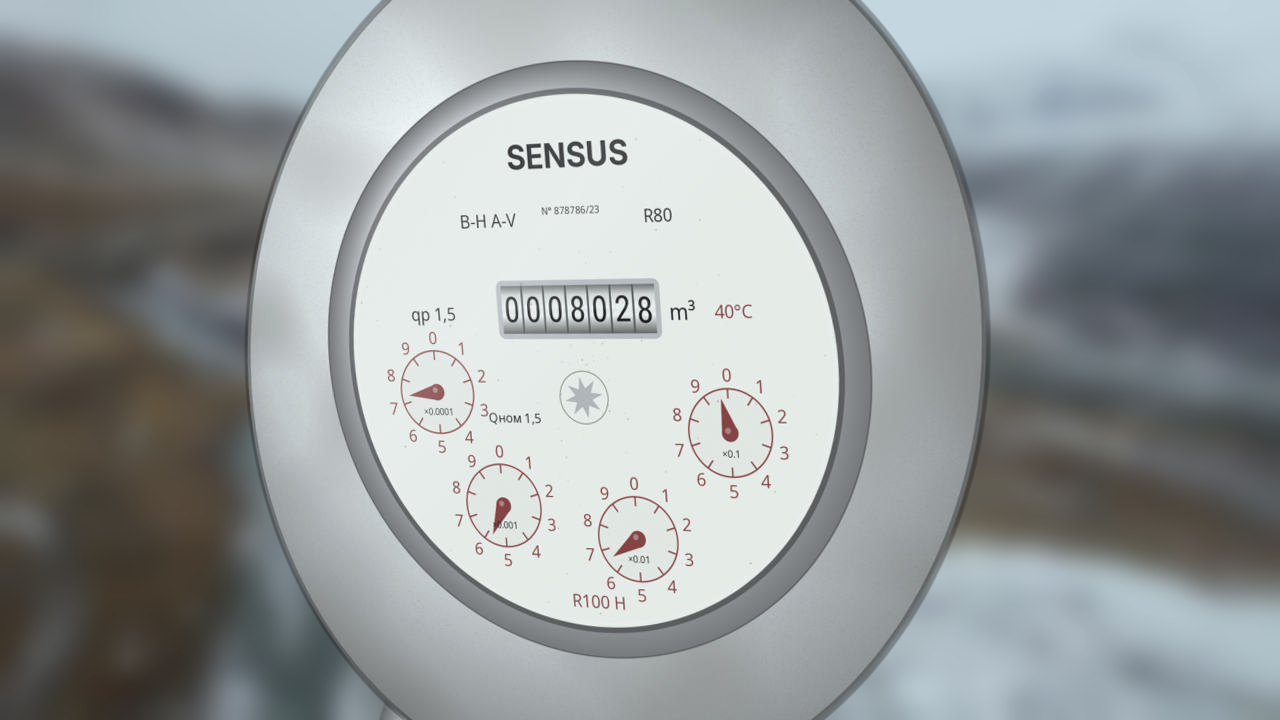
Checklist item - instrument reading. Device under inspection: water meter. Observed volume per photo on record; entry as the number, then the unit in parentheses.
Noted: 8027.9657 (m³)
